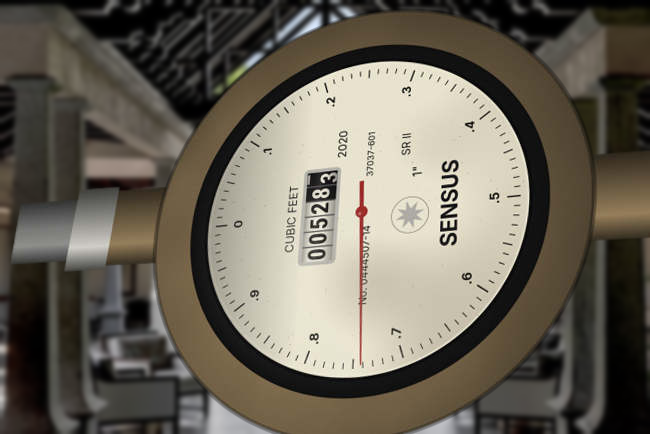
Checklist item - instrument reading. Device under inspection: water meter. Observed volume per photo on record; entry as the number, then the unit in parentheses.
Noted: 5282.74 (ft³)
